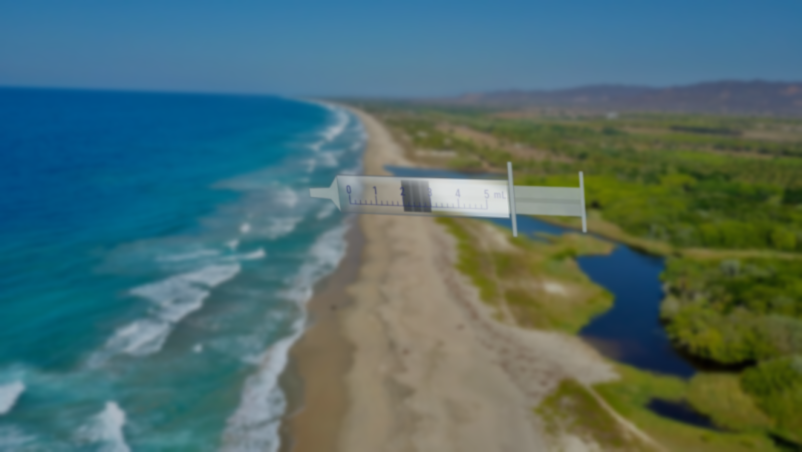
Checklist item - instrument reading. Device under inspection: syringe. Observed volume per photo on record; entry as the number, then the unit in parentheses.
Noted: 2 (mL)
